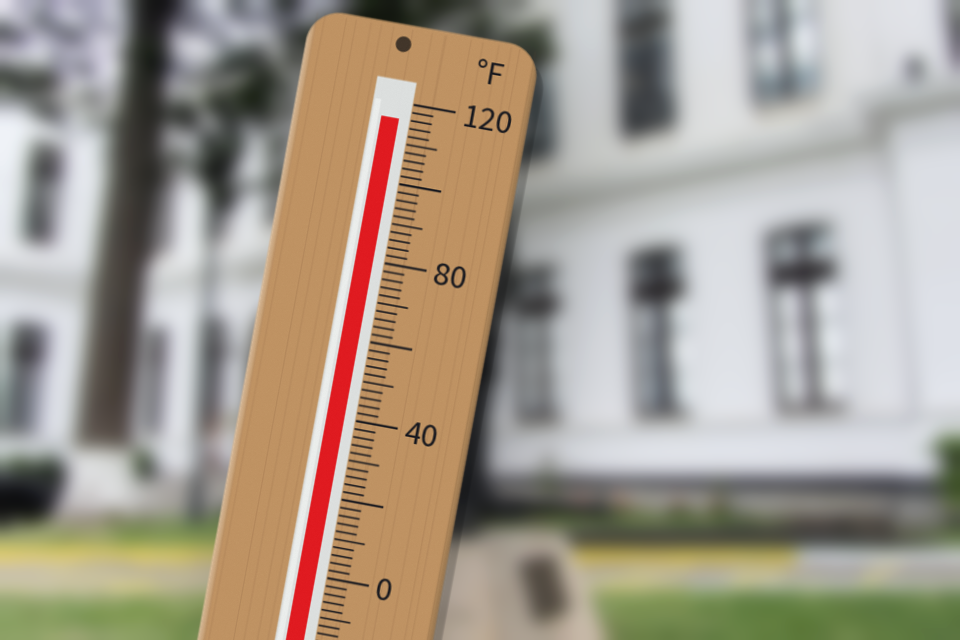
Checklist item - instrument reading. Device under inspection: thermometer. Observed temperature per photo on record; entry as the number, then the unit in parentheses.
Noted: 116 (°F)
